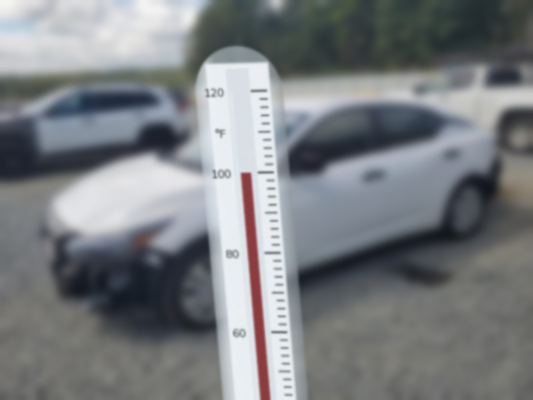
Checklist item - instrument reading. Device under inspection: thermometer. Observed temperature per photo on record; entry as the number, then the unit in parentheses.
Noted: 100 (°F)
